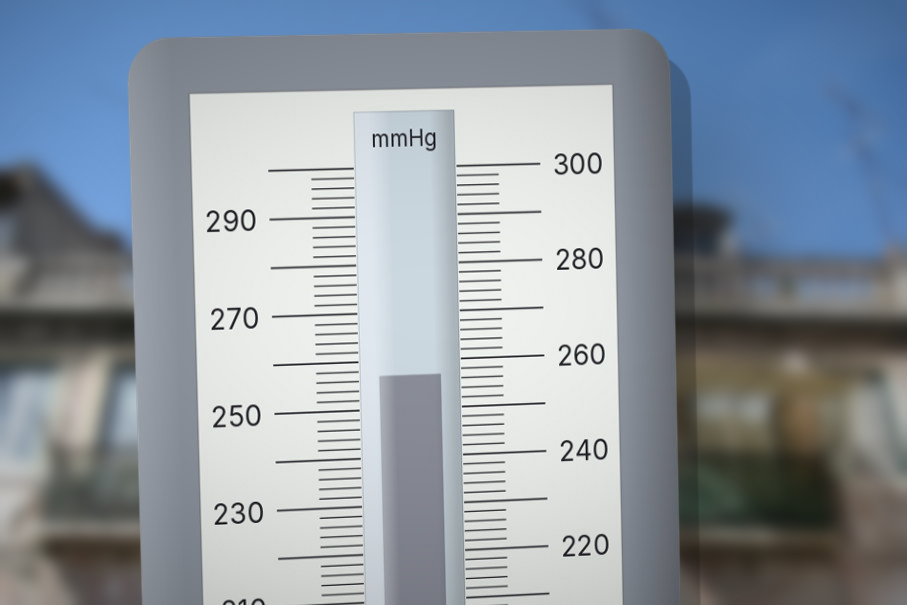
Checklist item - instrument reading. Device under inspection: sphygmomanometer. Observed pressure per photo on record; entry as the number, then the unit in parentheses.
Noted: 257 (mmHg)
